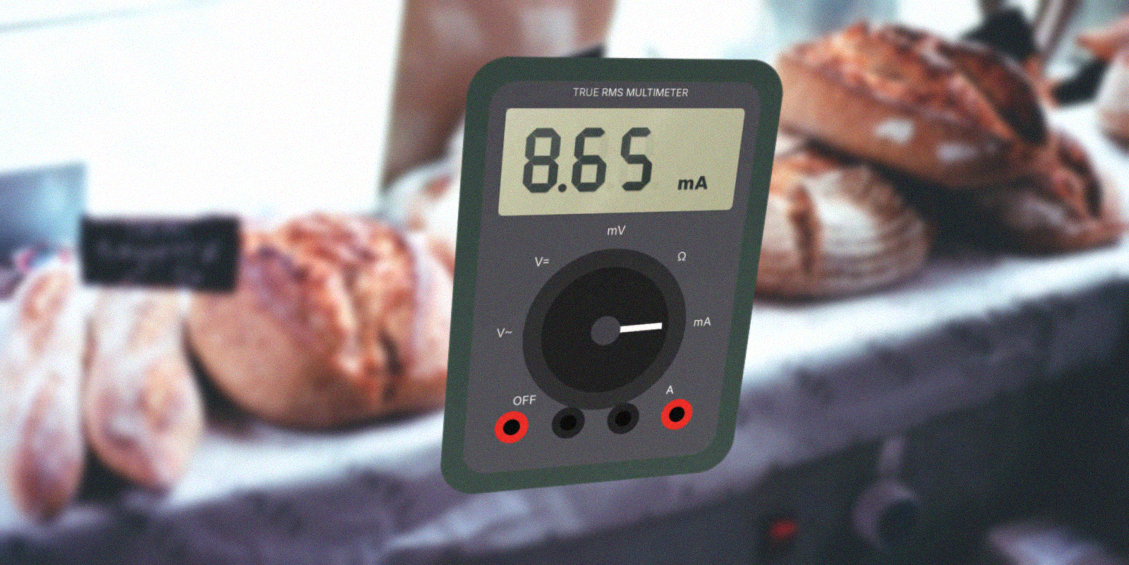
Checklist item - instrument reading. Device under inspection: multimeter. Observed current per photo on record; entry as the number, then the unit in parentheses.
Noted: 8.65 (mA)
